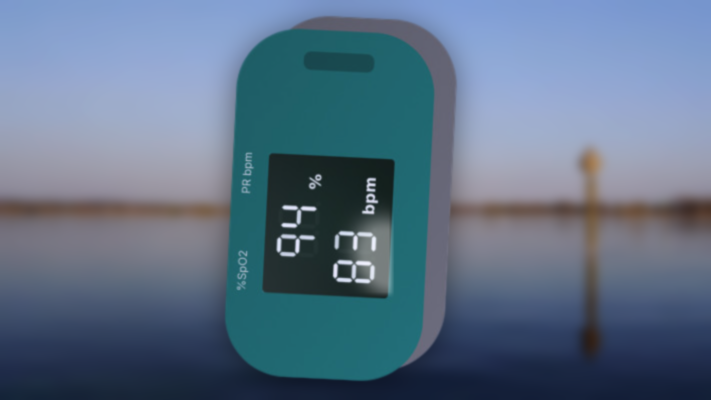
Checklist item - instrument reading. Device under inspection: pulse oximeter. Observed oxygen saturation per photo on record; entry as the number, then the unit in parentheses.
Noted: 94 (%)
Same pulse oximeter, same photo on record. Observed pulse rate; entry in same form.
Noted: 83 (bpm)
